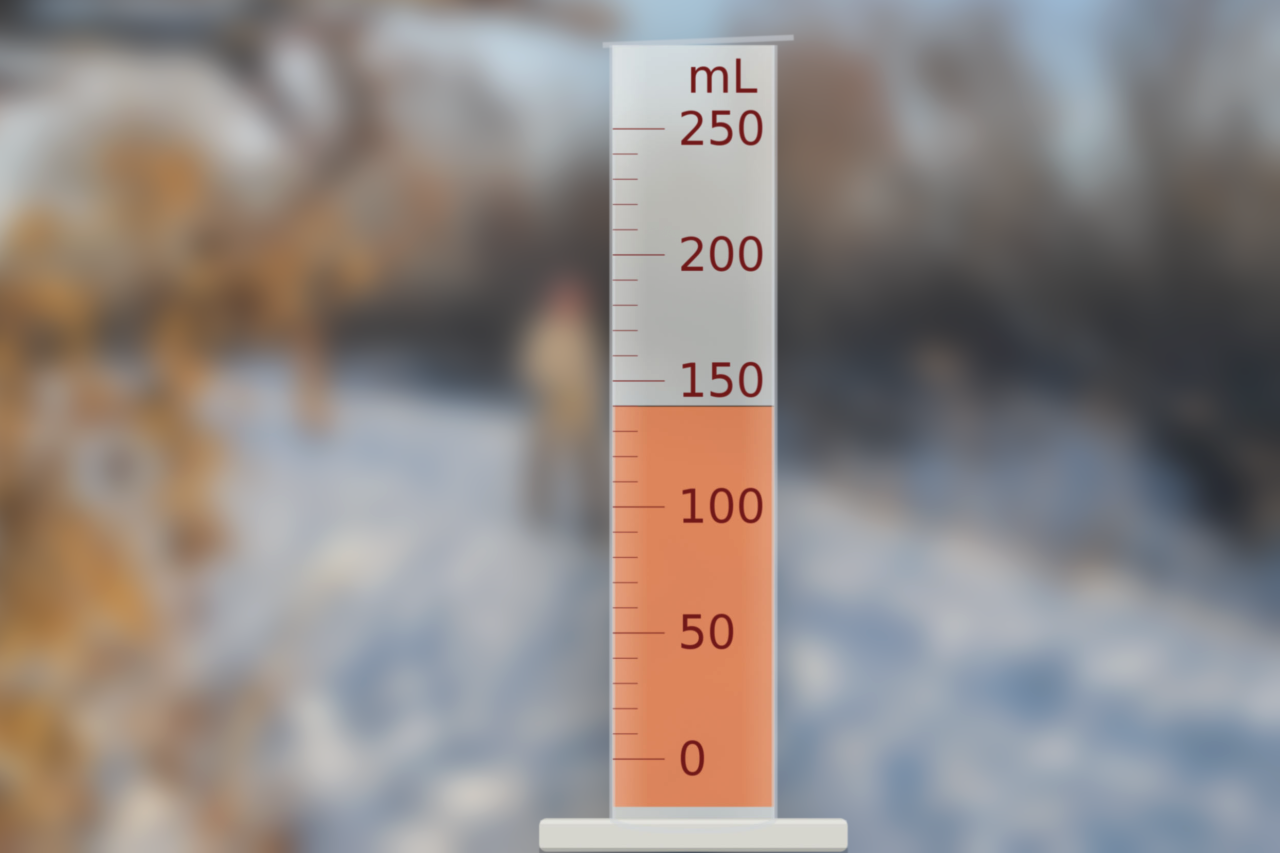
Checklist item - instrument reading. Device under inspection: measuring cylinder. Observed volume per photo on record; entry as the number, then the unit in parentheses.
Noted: 140 (mL)
